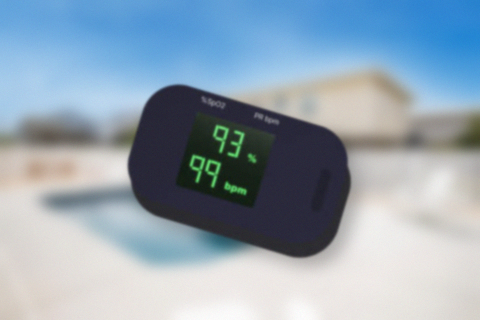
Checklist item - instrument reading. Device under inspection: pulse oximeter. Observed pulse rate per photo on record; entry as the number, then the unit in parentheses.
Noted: 99 (bpm)
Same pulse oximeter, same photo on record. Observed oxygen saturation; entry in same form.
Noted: 93 (%)
